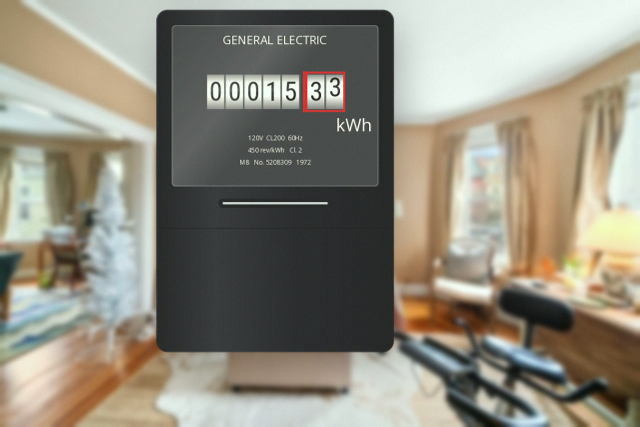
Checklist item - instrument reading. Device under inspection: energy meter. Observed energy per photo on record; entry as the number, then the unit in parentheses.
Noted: 15.33 (kWh)
